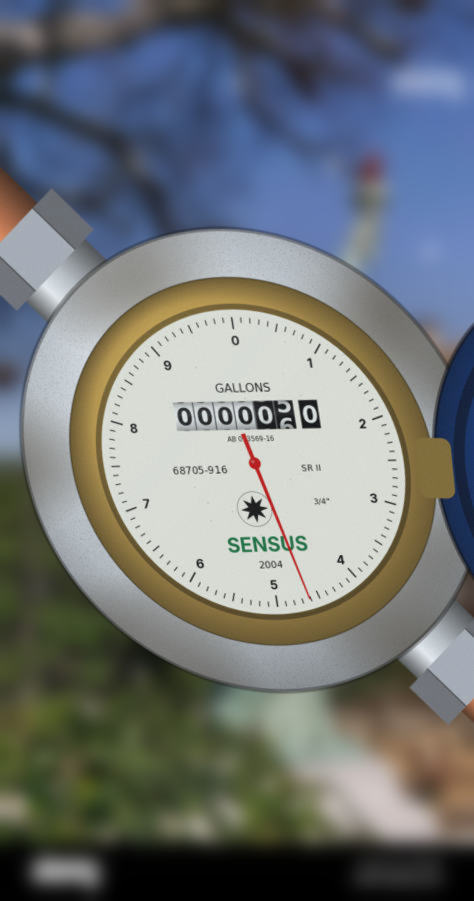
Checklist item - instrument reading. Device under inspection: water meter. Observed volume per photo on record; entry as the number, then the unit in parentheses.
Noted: 54.6 (gal)
